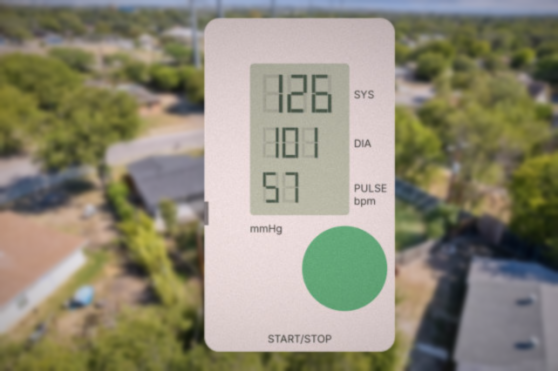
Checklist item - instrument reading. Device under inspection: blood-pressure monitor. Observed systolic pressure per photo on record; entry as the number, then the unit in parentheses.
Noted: 126 (mmHg)
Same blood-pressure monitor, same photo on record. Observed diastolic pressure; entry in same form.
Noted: 101 (mmHg)
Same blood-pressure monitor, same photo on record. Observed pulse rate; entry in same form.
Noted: 57 (bpm)
